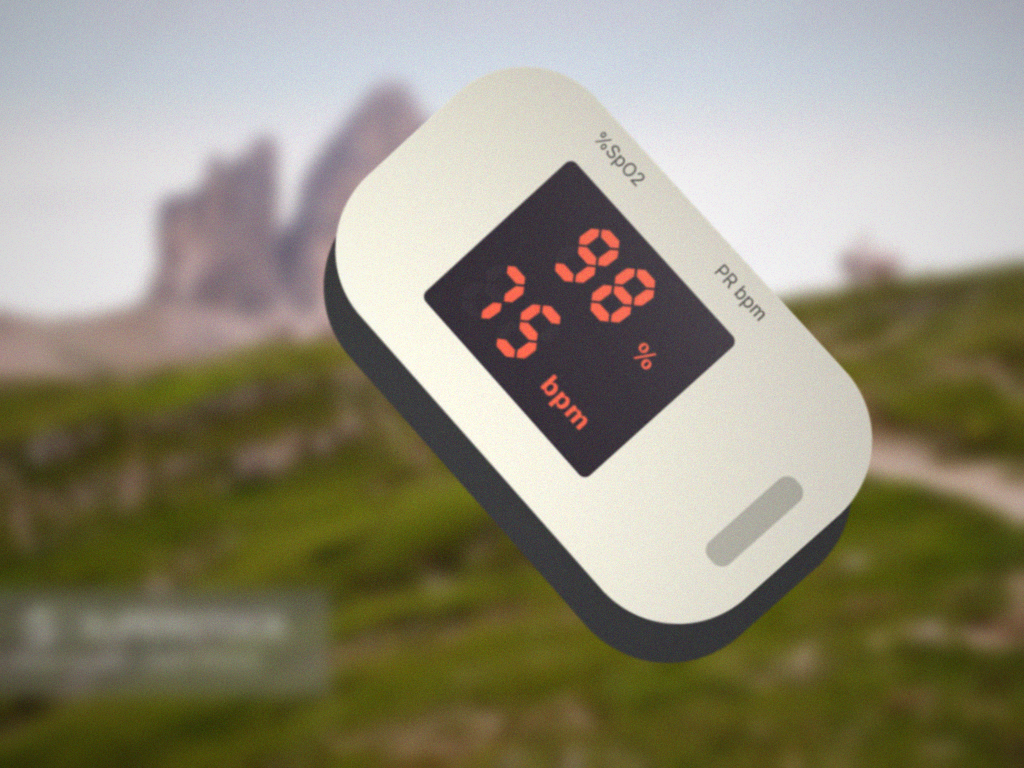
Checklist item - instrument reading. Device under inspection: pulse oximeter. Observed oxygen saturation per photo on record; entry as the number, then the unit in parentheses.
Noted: 98 (%)
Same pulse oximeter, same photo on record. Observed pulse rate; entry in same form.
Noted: 75 (bpm)
